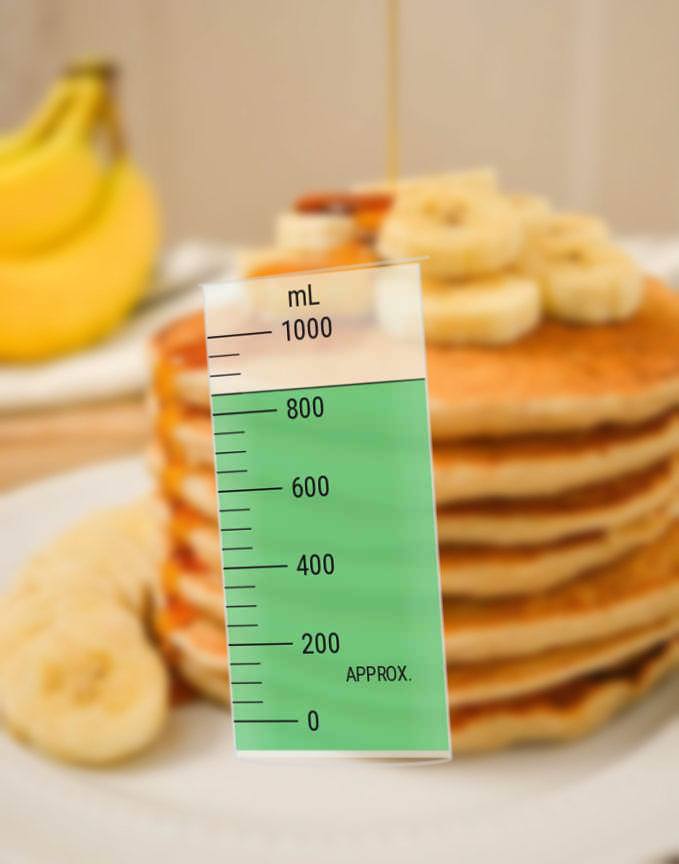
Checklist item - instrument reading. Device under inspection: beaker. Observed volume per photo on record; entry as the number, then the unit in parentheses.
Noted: 850 (mL)
